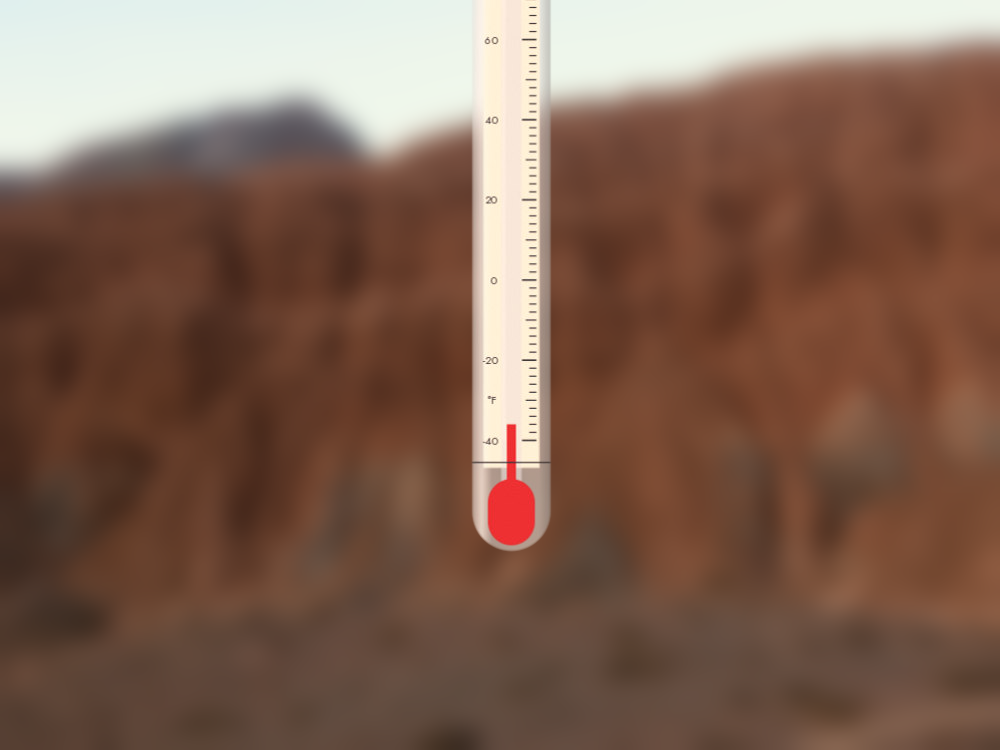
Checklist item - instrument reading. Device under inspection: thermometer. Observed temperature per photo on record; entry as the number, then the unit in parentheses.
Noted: -36 (°F)
